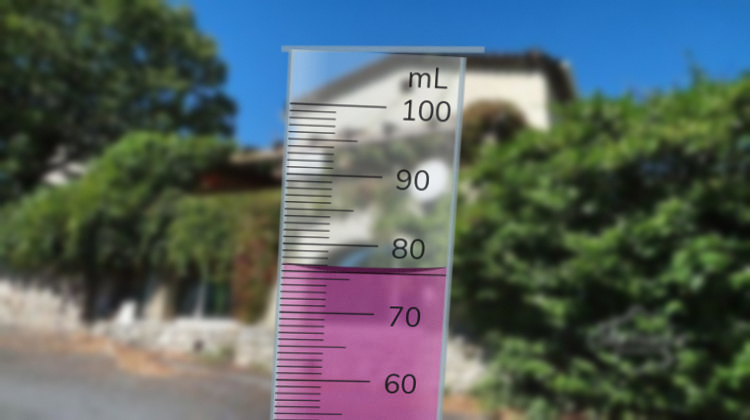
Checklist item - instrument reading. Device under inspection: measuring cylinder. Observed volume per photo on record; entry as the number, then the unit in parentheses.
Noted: 76 (mL)
